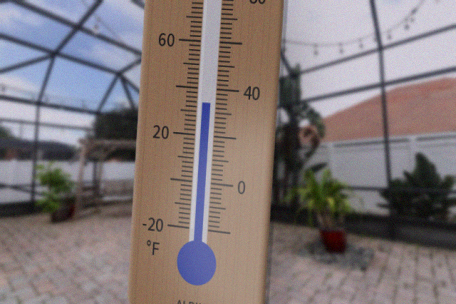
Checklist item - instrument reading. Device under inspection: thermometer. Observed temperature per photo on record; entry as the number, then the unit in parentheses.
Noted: 34 (°F)
